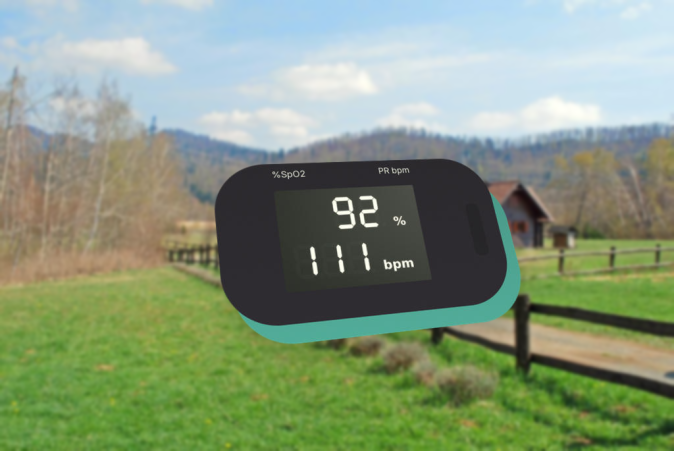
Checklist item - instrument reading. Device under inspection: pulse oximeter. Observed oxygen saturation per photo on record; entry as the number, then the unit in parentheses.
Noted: 92 (%)
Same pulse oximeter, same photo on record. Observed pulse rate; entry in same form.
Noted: 111 (bpm)
